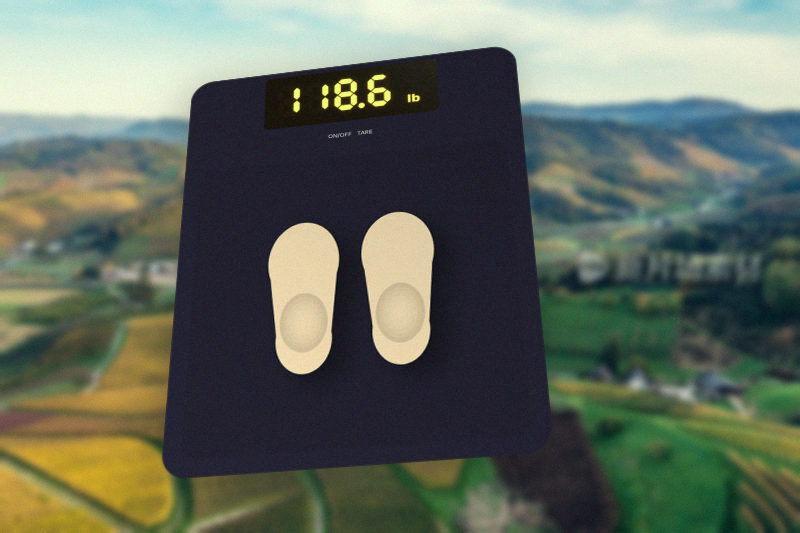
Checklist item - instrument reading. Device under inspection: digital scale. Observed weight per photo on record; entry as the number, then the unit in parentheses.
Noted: 118.6 (lb)
